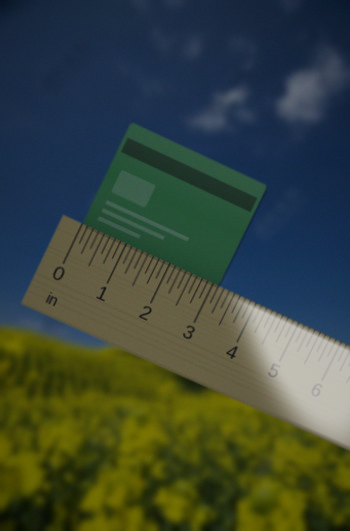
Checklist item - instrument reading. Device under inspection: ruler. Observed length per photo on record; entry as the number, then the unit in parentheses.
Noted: 3.125 (in)
